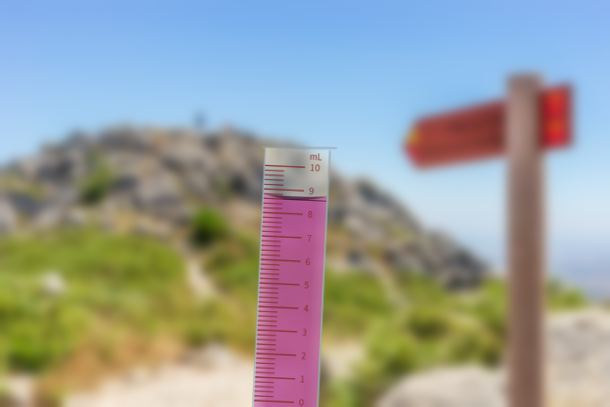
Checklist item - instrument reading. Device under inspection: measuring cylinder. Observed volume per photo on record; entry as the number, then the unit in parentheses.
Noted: 8.6 (mL)
